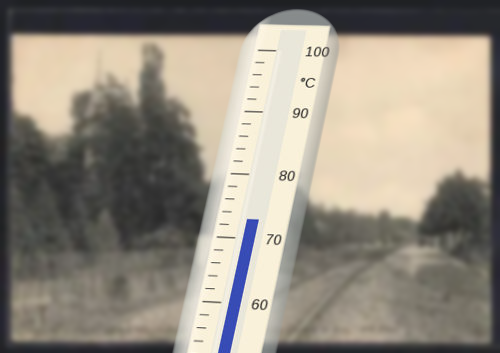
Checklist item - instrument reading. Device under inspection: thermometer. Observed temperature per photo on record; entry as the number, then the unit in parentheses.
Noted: 73 (°C)
